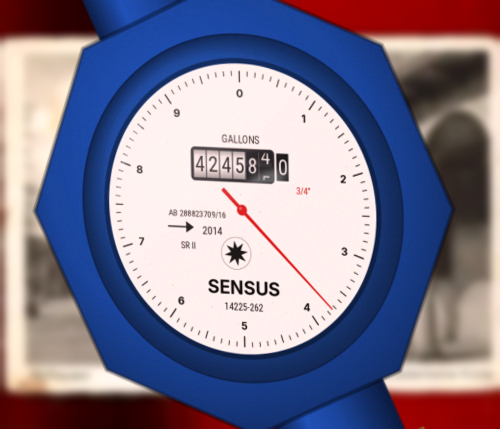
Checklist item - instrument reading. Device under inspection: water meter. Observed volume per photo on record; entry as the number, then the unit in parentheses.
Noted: 4245843.7 (gal)
